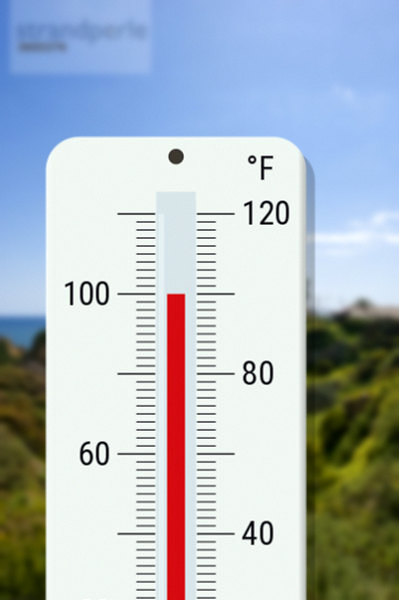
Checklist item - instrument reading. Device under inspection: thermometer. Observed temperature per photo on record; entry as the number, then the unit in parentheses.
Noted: 100 (°F)
